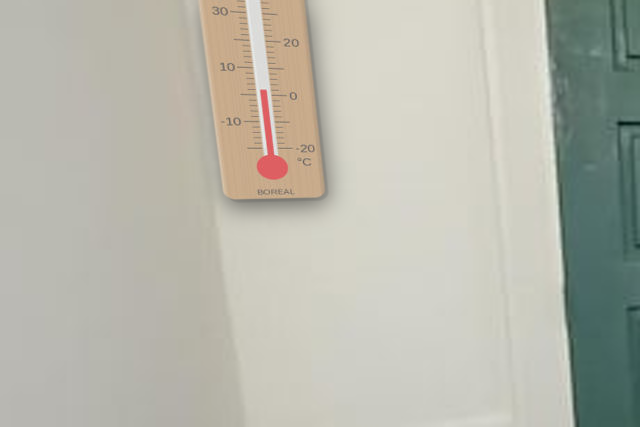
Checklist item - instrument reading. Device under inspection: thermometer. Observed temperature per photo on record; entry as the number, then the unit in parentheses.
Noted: 2 (°C)
